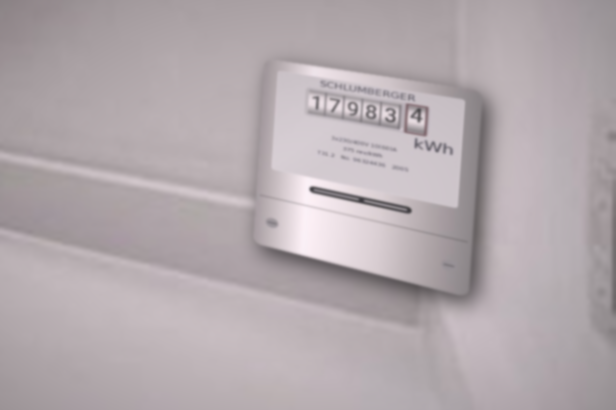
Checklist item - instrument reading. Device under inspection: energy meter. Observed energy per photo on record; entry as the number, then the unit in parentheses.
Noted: 17983.4 (kWh)
